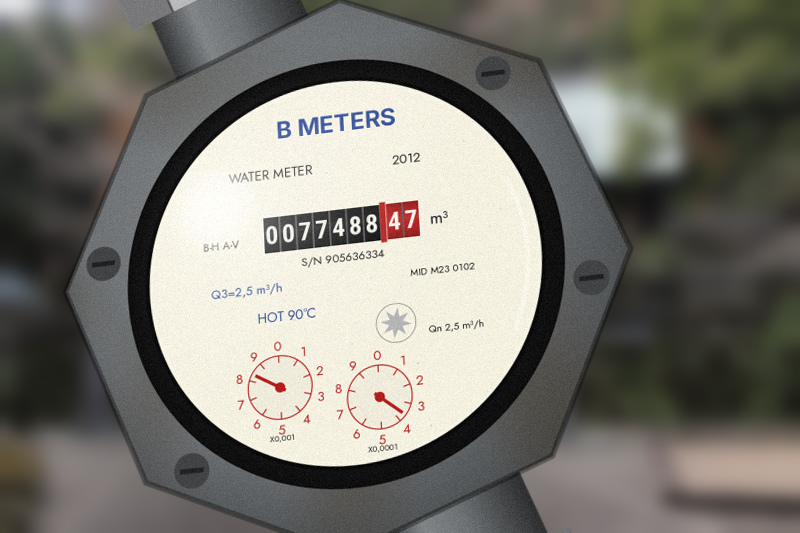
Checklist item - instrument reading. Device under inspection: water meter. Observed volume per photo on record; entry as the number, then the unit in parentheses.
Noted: 77488.4783 (m³)
